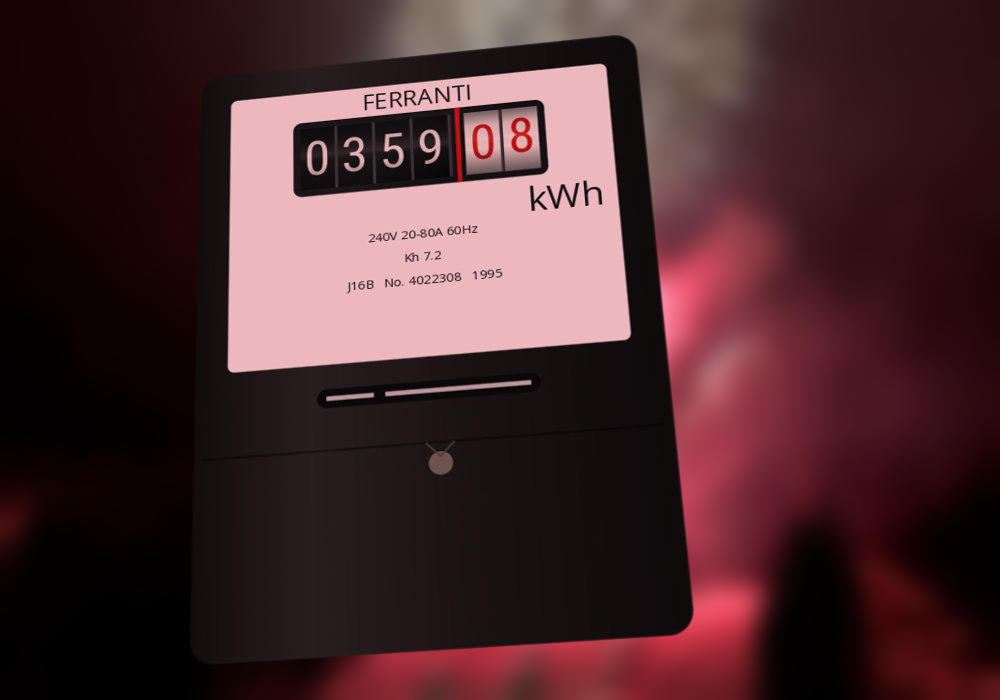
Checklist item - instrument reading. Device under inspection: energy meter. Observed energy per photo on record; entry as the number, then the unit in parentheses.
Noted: 359.08 (kWh)
